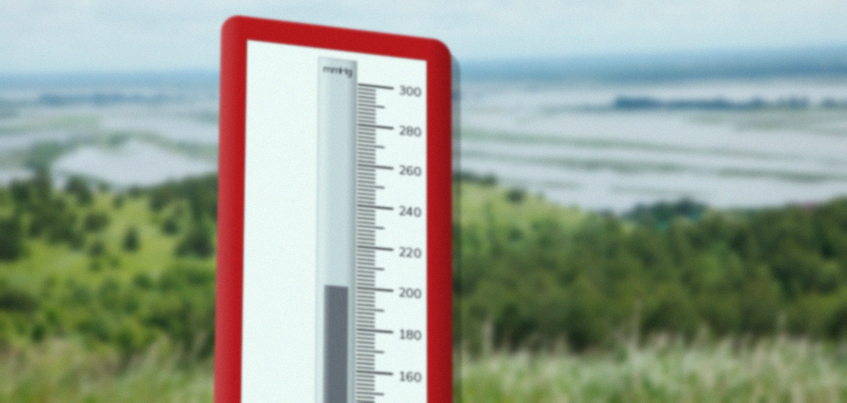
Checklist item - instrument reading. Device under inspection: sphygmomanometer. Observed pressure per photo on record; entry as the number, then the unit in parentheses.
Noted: 200 (mmHg)
